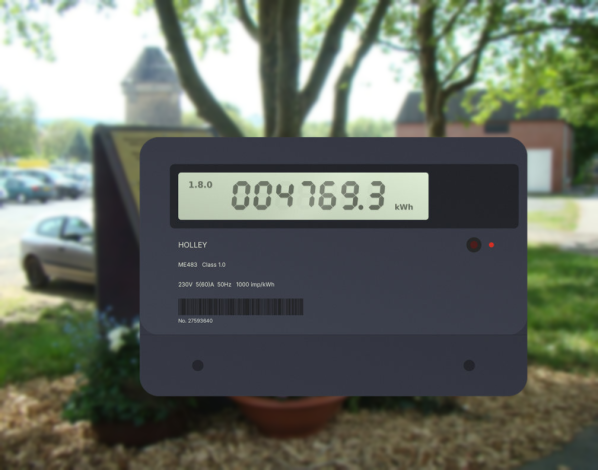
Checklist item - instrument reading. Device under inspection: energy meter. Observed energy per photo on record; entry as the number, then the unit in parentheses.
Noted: 4769.3 (kWh)
